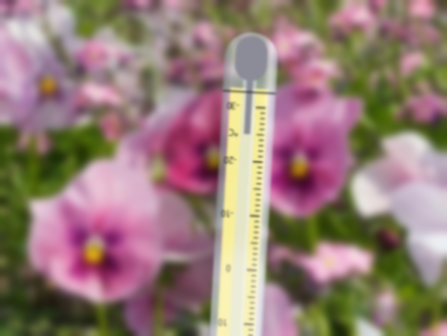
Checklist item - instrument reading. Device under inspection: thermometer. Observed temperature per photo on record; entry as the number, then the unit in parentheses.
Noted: -25 (°C)
